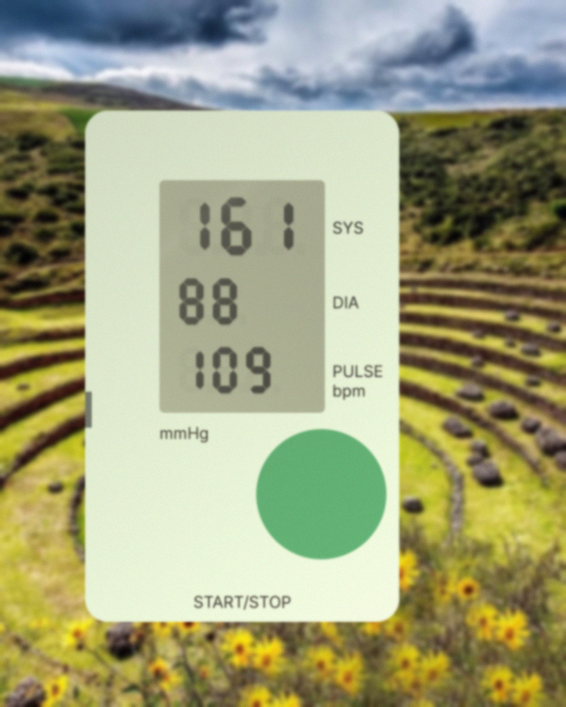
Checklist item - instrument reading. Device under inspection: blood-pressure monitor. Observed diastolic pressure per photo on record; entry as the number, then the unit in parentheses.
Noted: 88 (mmHg)
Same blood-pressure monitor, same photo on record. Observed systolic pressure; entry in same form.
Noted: 161 (mmHg)
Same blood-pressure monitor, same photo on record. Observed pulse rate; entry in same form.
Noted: 109 (bpm)
